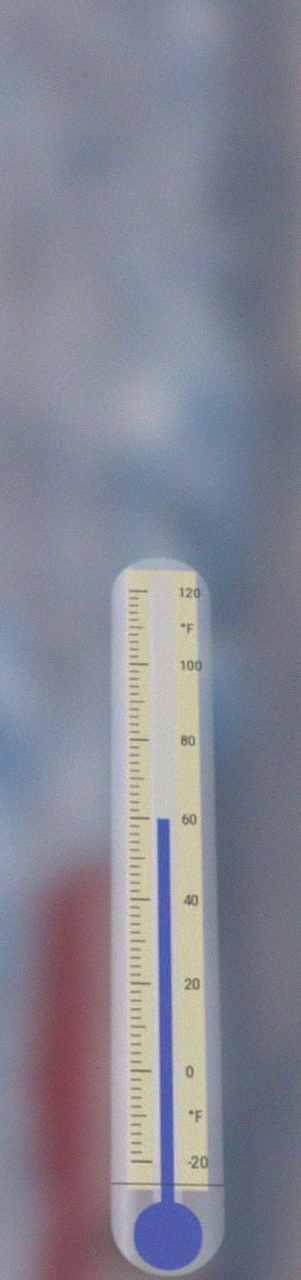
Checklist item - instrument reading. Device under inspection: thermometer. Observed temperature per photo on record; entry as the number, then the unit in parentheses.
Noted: 60 (°F)
